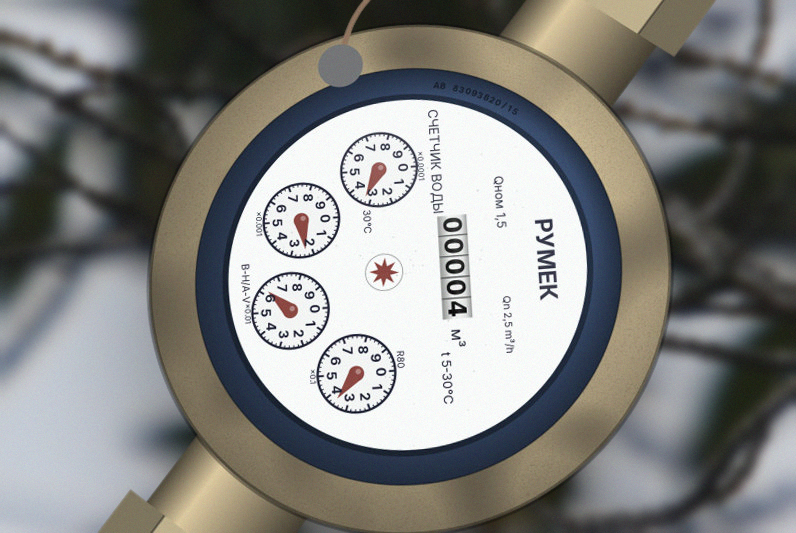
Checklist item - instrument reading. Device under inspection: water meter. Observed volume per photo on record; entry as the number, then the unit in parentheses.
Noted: 4.3623 (m³)
